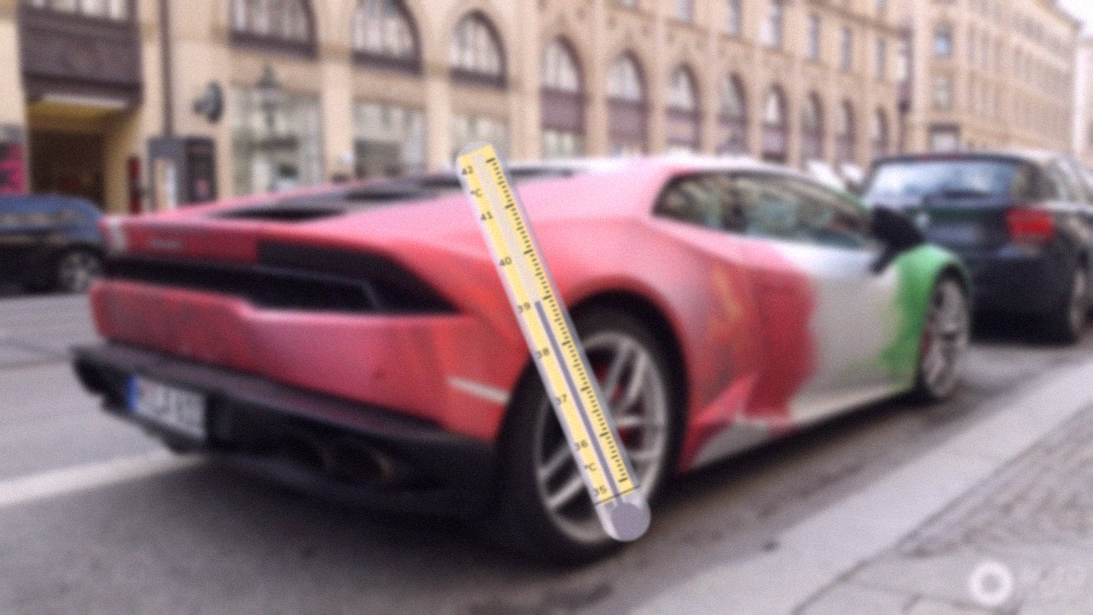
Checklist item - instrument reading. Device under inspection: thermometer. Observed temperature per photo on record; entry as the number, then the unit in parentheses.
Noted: 39 (°C)
